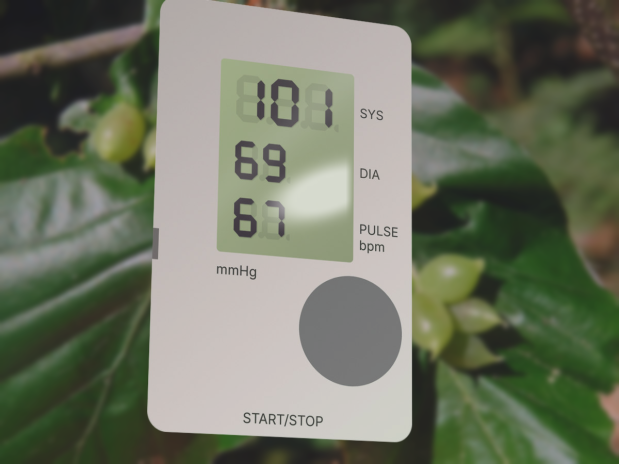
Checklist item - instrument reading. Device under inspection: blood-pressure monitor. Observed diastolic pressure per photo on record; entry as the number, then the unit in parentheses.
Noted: 69 (mmHg)
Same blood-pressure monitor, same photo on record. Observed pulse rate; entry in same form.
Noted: 67 (bpm)
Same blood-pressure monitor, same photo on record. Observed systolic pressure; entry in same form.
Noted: 101 (mmHg)
